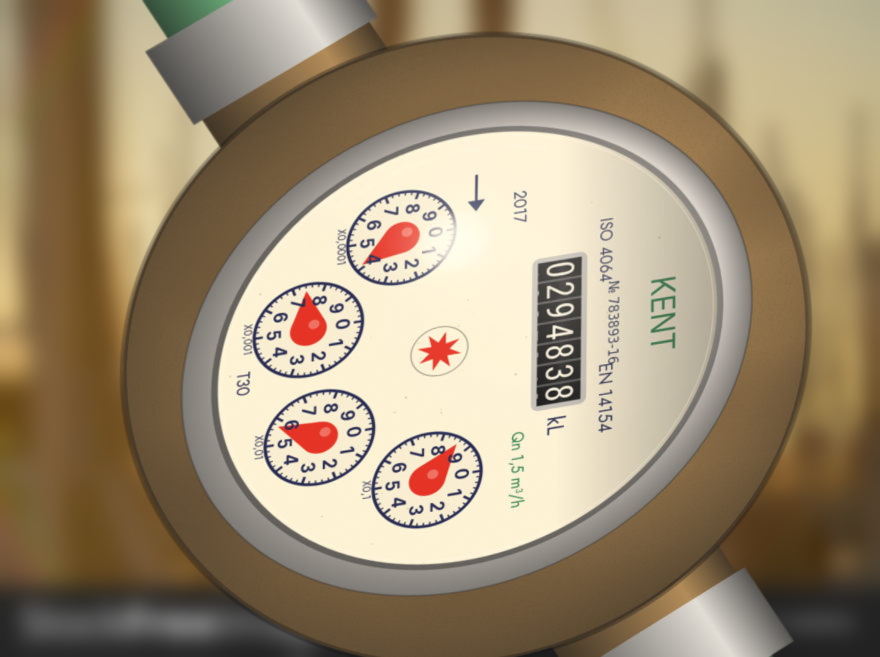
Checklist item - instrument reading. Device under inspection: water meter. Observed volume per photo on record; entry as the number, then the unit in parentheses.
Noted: 294838.8574 (kL)
